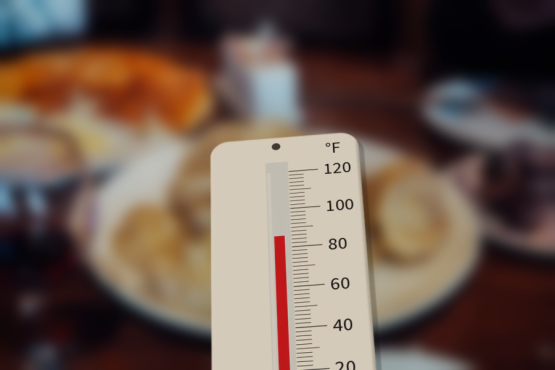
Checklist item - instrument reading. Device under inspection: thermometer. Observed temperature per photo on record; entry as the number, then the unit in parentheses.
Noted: 86 (°F)
